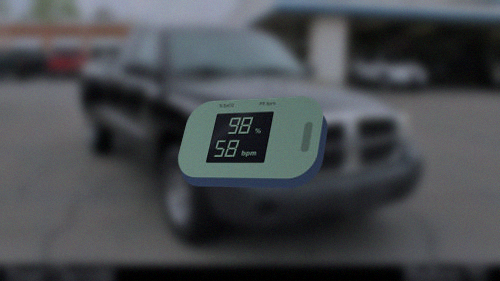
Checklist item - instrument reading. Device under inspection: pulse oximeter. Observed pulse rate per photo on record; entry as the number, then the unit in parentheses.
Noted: 58 (bpm)
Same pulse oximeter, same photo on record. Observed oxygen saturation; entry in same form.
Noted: 98 (%)
